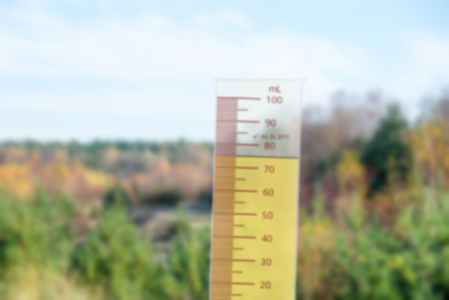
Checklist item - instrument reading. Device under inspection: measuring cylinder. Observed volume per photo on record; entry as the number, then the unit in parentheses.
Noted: 75 (mL)
